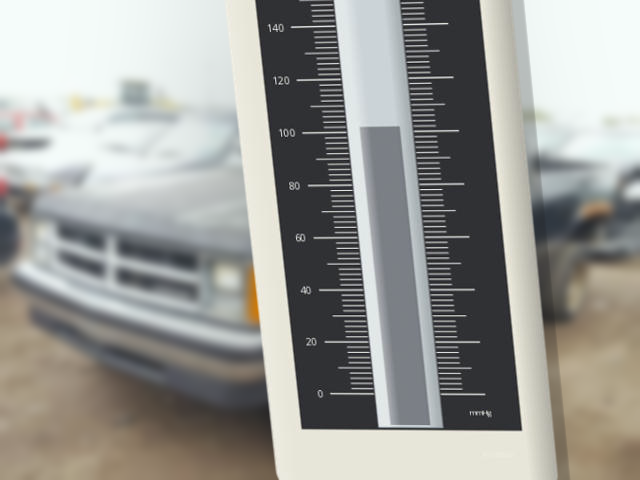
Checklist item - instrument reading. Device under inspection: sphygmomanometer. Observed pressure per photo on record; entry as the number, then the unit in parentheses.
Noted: 102 (mmHg)
